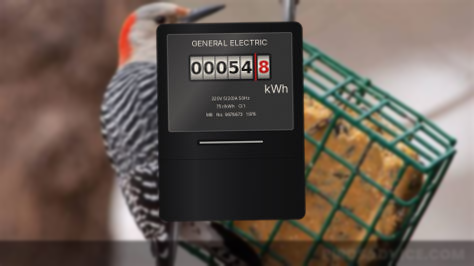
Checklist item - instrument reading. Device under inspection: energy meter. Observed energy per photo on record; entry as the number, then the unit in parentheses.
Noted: 54.8 (kWh)
